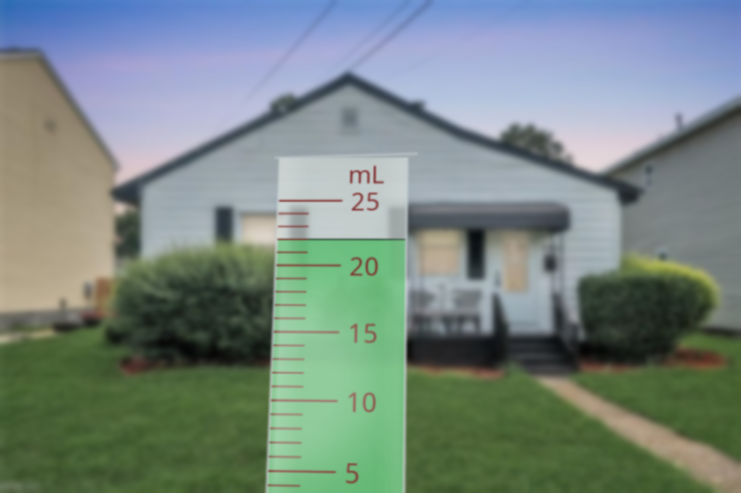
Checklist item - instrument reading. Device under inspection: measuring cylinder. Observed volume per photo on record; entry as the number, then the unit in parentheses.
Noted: 22 (mL)
